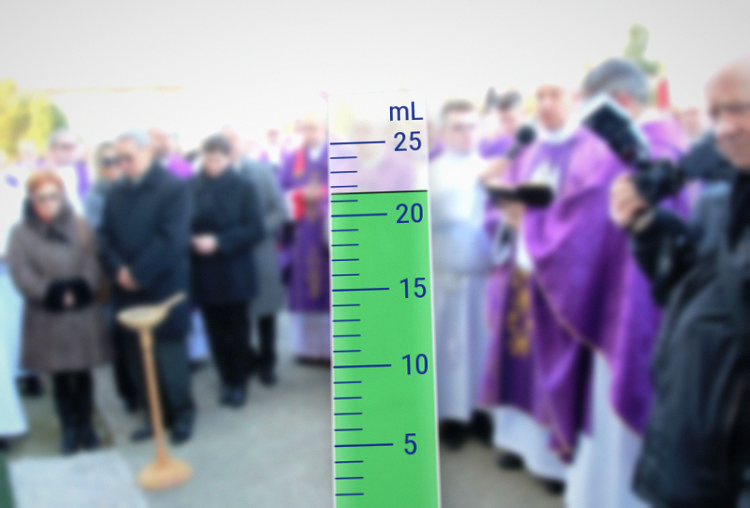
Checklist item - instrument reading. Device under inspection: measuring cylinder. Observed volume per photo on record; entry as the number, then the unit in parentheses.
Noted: 21.5 (mL)
